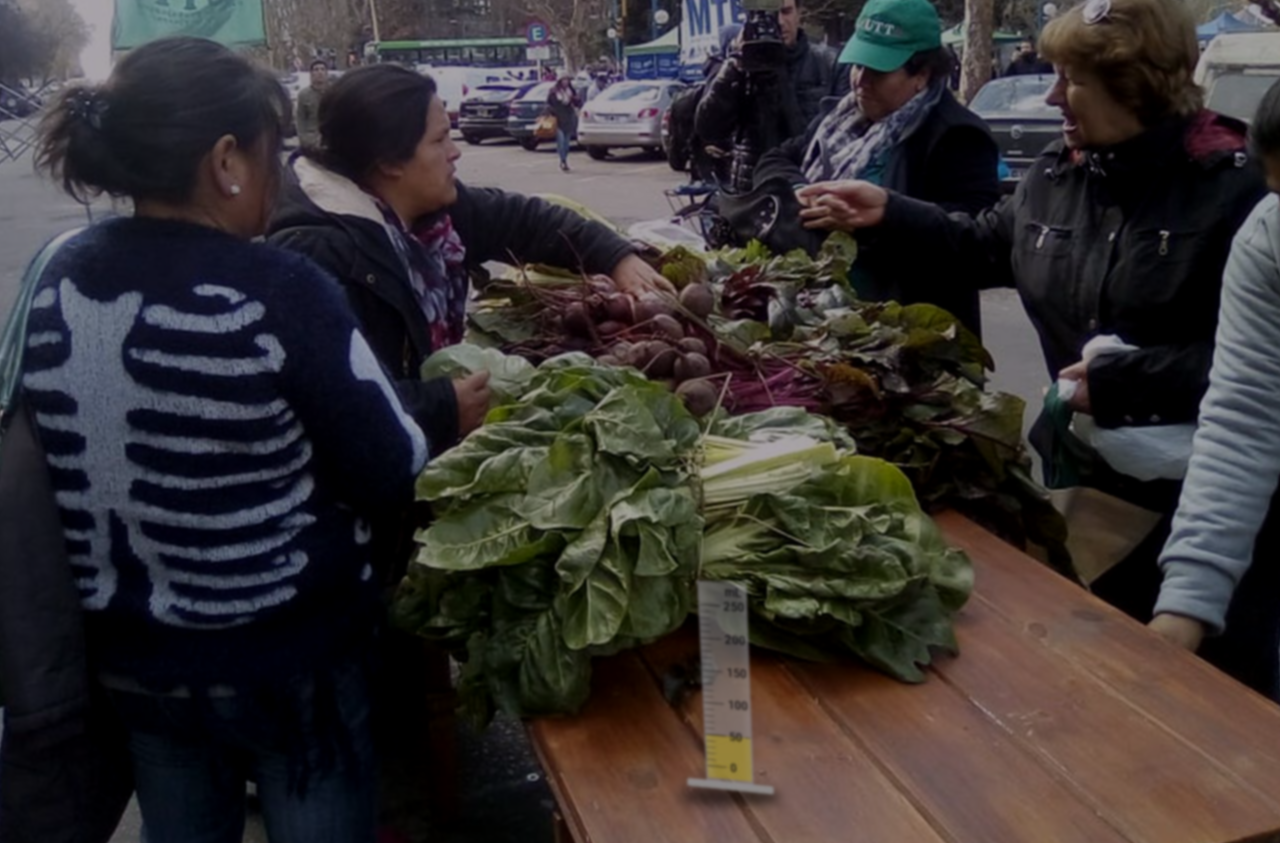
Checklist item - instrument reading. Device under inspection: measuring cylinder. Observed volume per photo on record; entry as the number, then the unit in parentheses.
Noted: 50 (mL)
